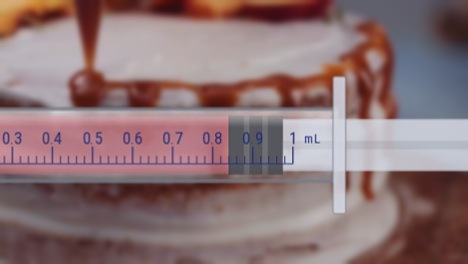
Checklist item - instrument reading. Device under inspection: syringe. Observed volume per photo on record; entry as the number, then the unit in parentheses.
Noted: 0.84 (mL)
